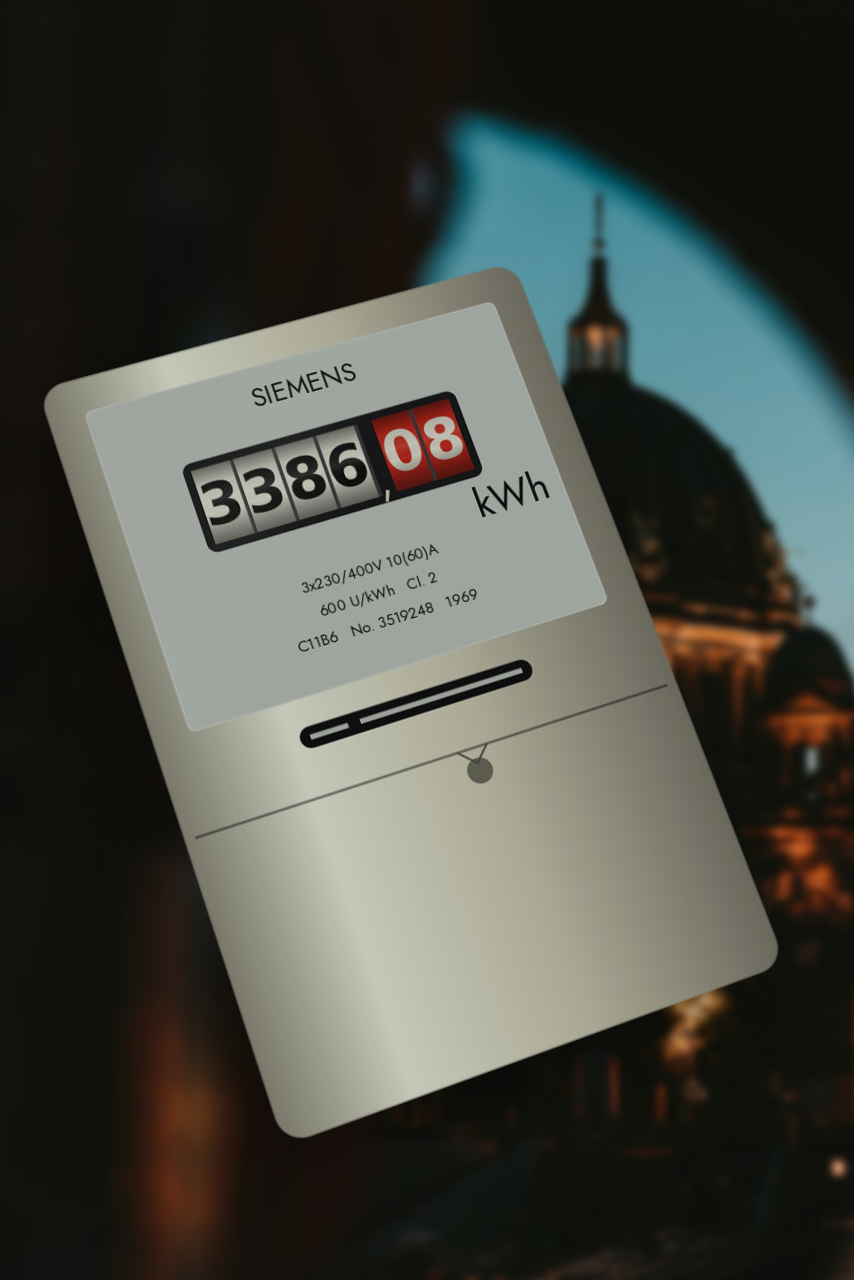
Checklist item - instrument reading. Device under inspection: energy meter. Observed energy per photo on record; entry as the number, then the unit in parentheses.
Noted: 3386.08 (kWh)
